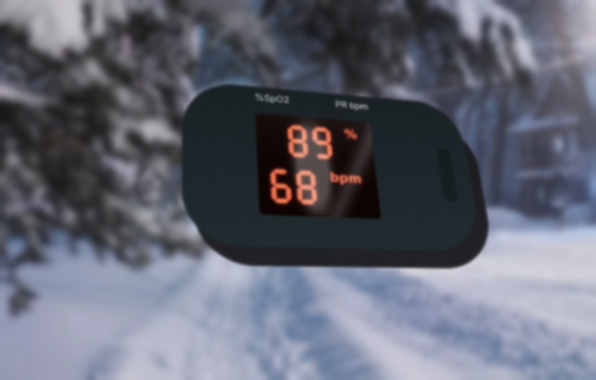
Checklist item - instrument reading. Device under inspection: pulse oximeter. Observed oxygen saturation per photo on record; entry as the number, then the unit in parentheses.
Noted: 89 (%)
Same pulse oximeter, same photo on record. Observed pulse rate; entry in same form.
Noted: 68 (bpm)
